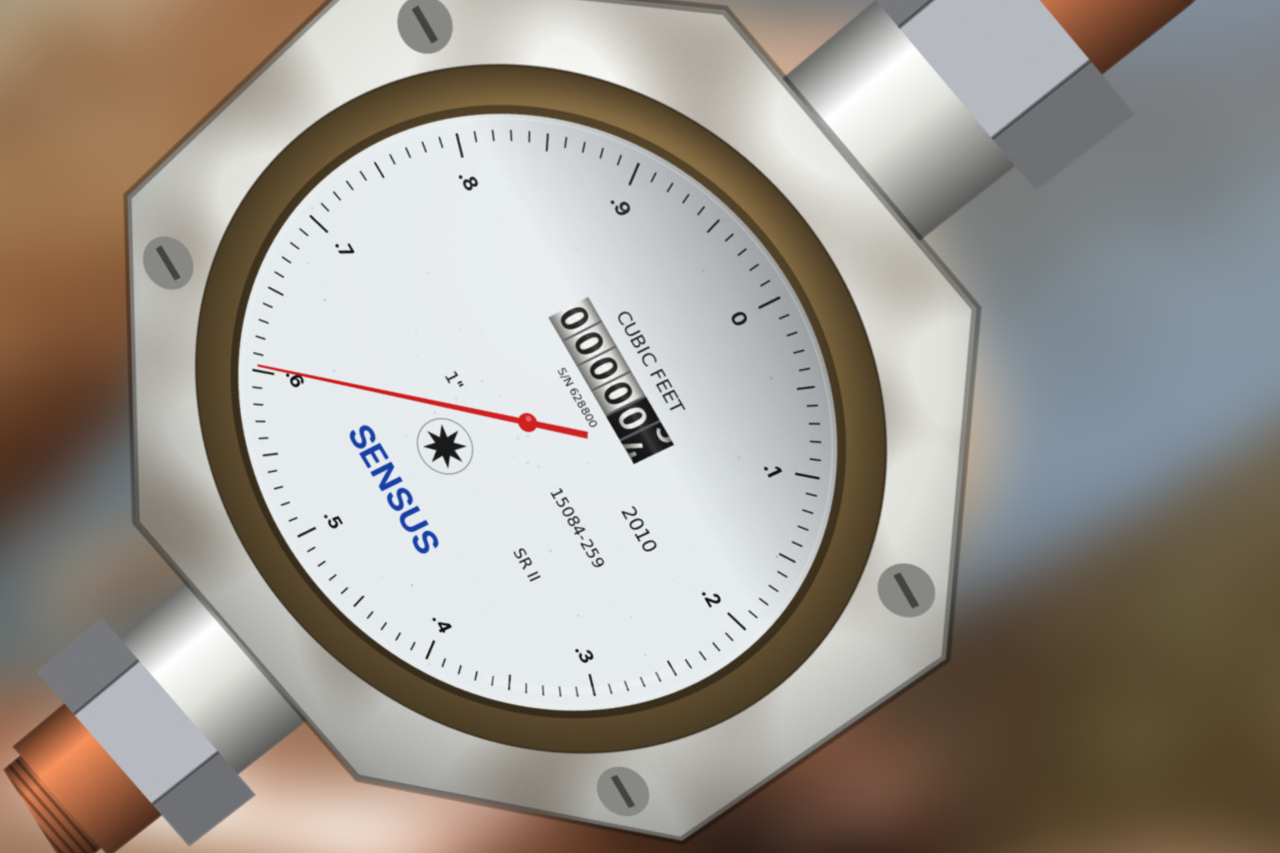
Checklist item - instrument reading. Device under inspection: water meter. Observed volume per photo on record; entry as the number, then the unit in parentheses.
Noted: 3.60 (ft³)
